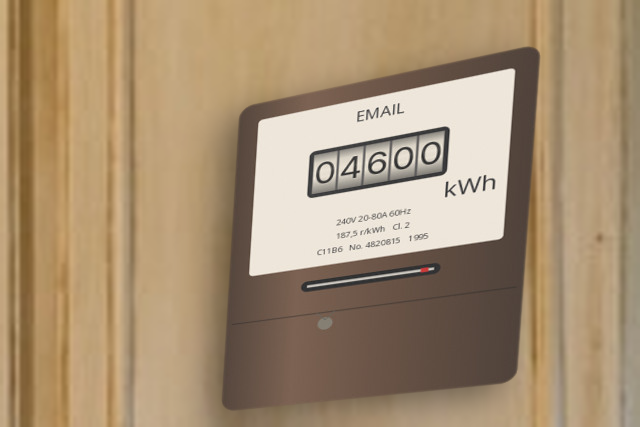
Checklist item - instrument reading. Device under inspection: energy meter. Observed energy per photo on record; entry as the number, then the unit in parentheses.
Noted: 4600 (kWh)
